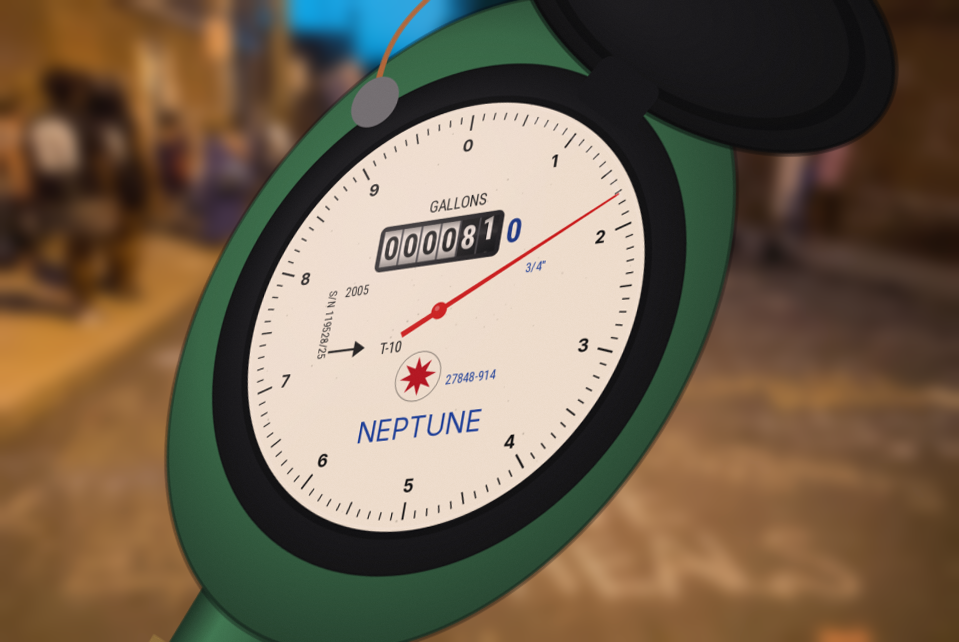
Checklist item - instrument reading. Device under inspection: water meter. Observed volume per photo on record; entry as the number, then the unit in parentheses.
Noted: 811.7 (gal)
